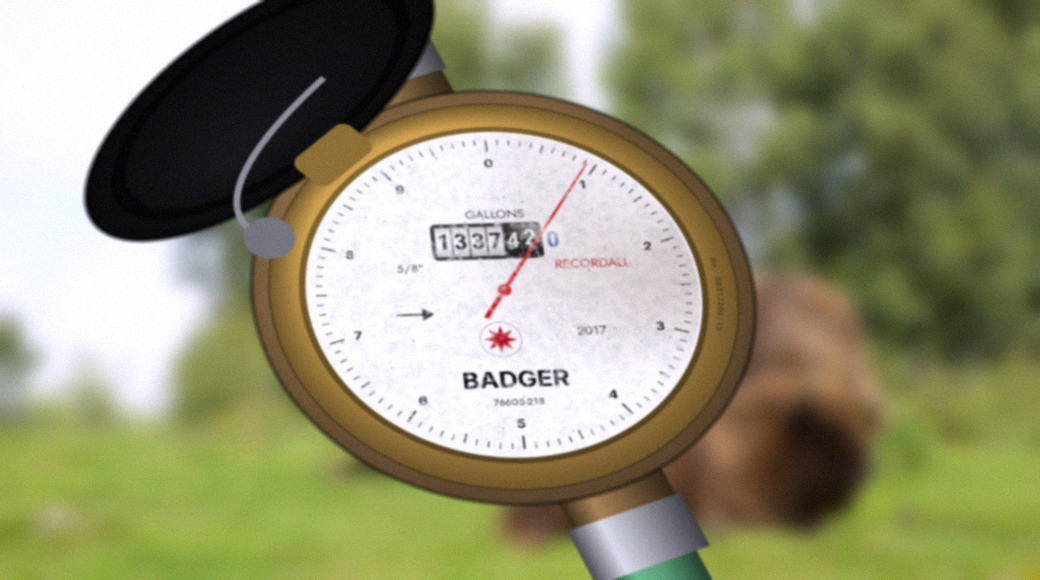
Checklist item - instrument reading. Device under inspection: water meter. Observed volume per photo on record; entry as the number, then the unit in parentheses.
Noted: 1337420.9 (gal)
